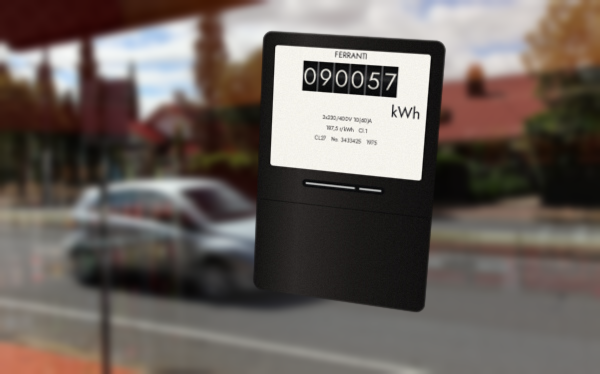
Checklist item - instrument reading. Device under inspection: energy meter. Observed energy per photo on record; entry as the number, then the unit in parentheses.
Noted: 90057 (kWh)
